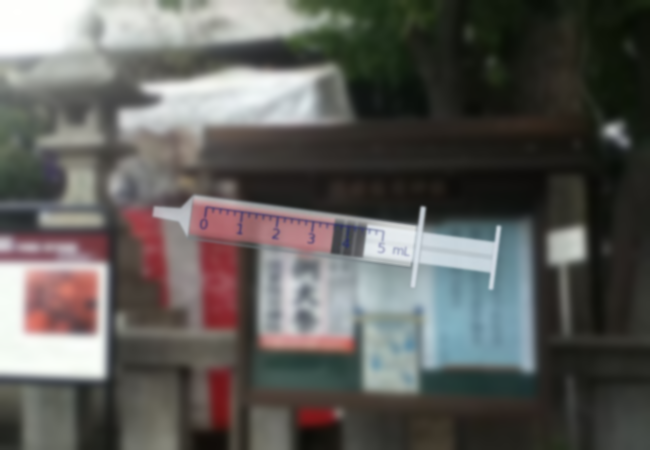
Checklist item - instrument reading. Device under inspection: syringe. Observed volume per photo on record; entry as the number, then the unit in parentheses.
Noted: 3.6 (mL)
